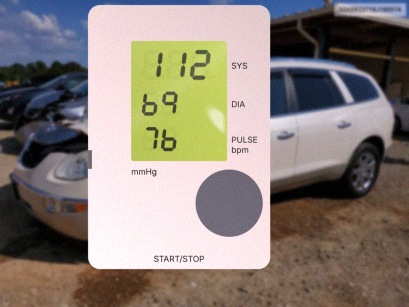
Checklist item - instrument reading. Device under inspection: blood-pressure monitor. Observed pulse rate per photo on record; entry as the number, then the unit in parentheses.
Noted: 76 (bpm)
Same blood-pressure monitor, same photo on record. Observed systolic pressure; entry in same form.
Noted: 112 (mmHg)
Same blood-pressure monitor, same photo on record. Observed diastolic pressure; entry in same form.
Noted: 69 (mmHg)
